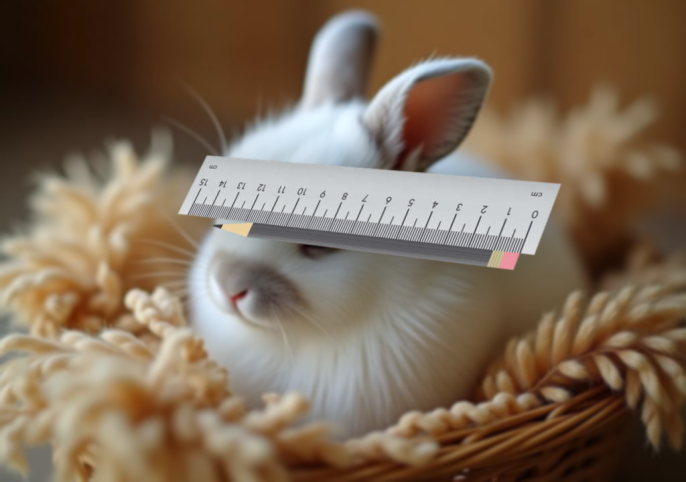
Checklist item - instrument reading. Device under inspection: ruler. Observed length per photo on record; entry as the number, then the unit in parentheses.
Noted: 13.5 (cm)
